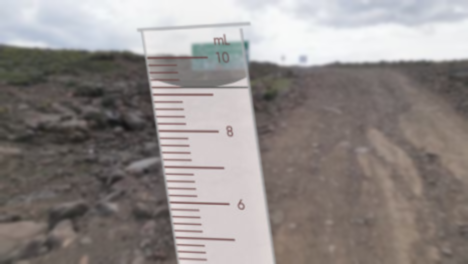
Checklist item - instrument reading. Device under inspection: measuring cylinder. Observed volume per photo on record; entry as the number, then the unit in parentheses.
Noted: 9.2 (mL)
